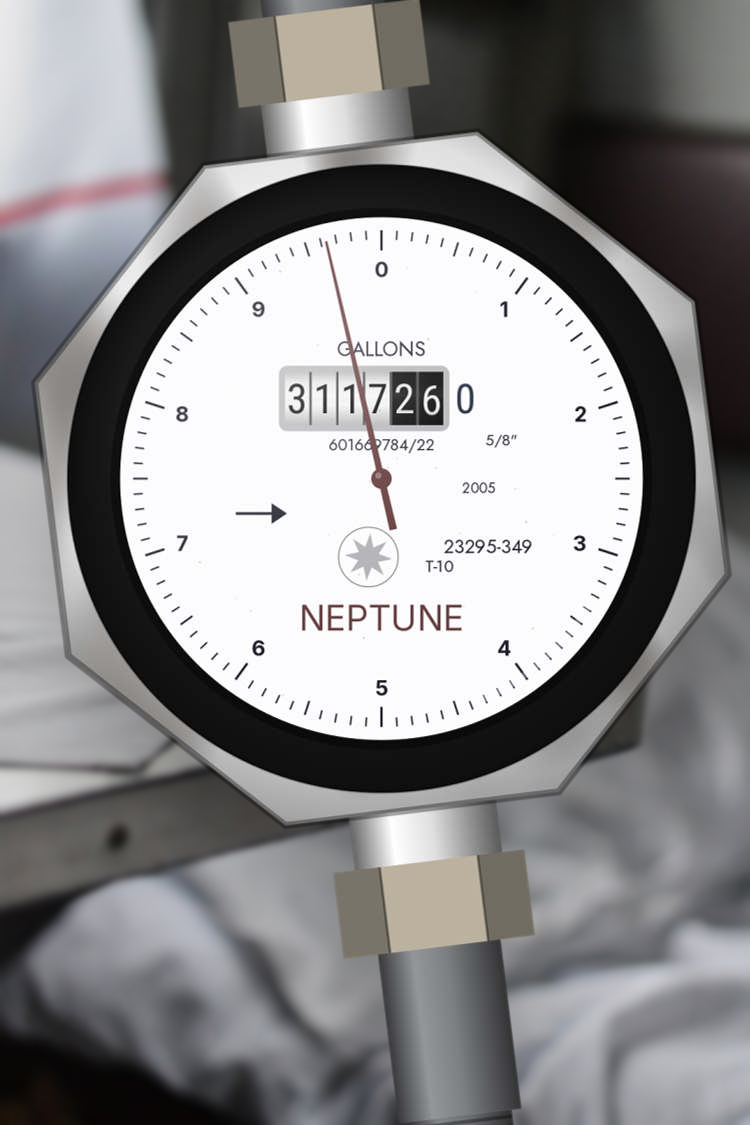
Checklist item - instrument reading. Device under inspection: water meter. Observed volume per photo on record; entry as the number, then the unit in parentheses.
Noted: 3117259.6 (gal)
